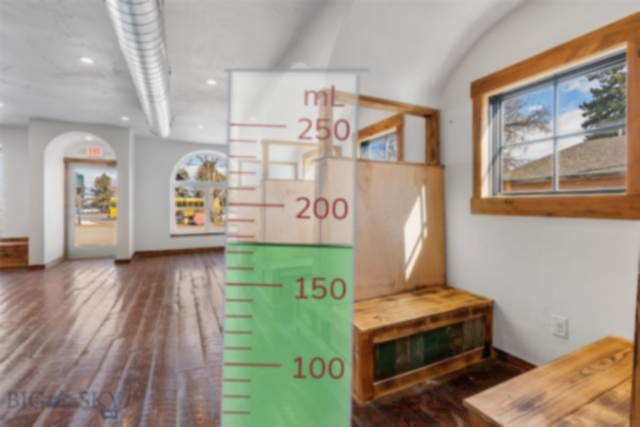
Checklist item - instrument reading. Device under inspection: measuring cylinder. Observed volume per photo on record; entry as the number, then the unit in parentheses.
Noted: 175 (mL)
